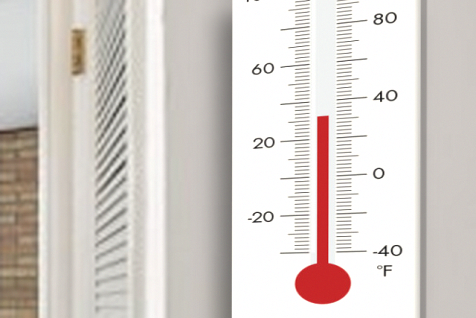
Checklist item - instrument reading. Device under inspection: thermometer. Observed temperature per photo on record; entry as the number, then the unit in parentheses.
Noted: 32 (°F)
